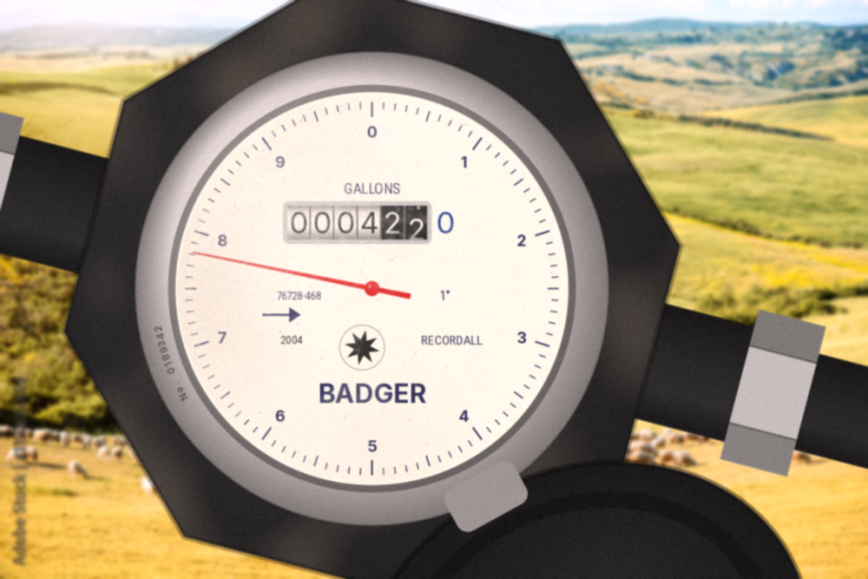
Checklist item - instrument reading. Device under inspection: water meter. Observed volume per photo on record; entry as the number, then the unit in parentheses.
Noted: 4217.8 (gal)
